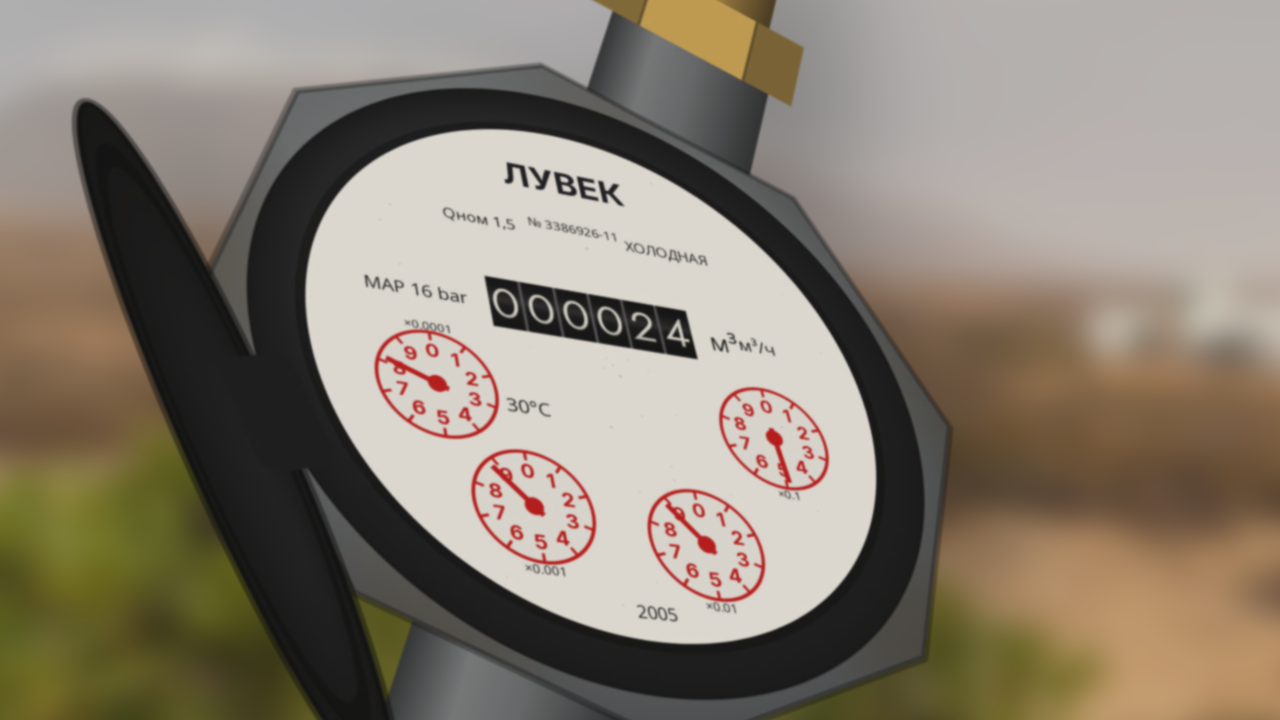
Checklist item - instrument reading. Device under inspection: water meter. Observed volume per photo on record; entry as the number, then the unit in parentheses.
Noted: 24.4888 (m³)
